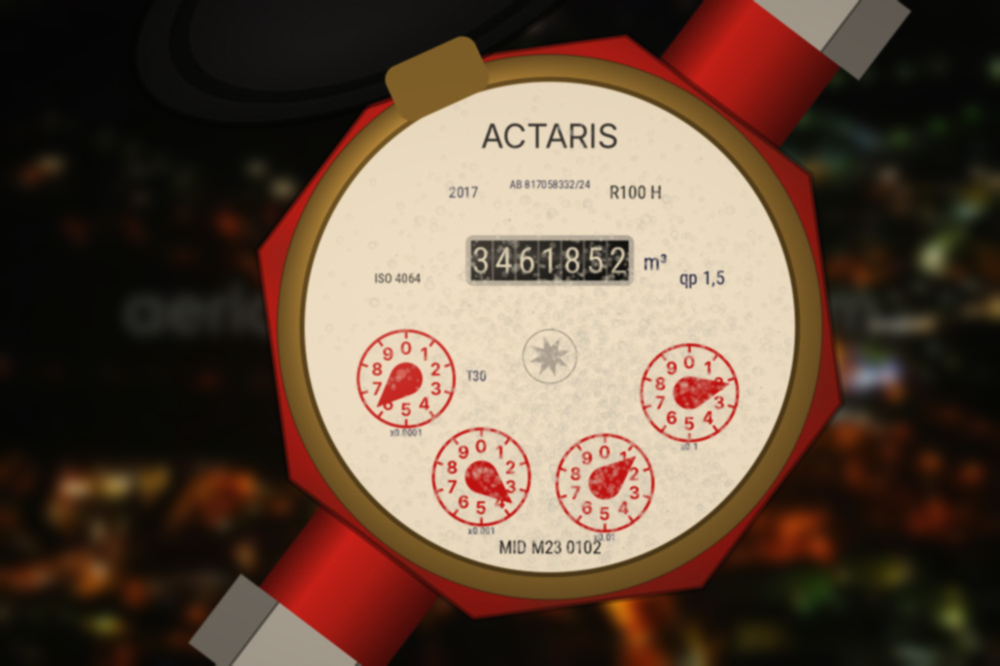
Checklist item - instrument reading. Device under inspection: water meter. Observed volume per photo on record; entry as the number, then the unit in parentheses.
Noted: 3461852.2136 (m³)
